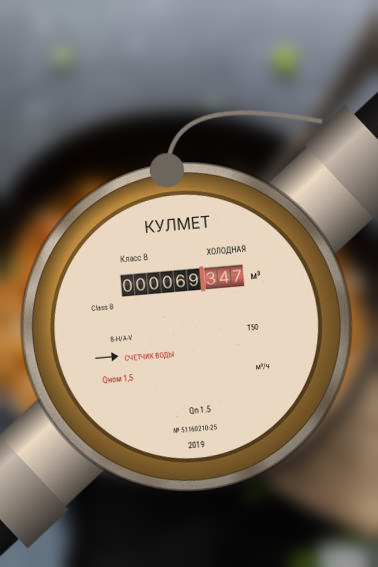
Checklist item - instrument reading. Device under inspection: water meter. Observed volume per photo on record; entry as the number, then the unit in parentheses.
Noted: 69.347 (m³)
